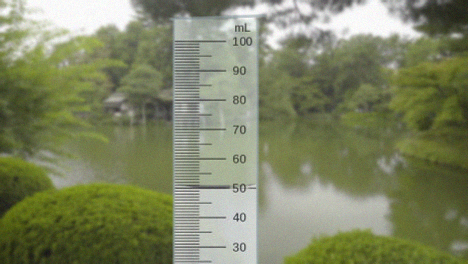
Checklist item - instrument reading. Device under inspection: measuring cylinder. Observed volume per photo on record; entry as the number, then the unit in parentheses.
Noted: 50 (mL)
